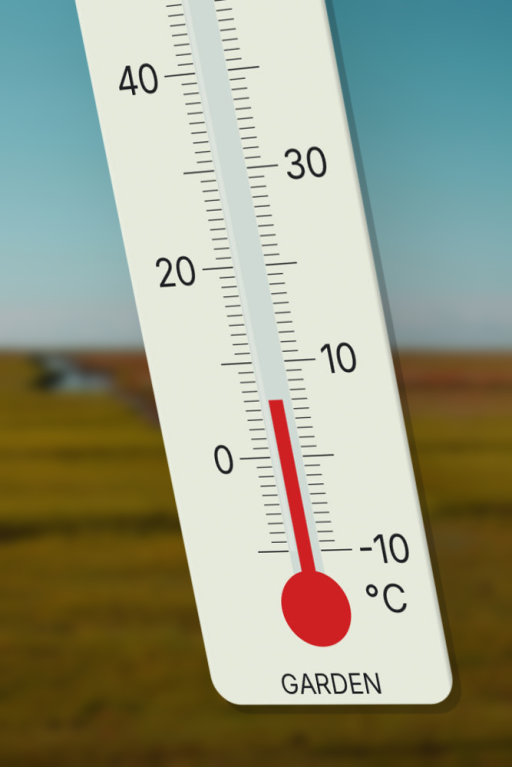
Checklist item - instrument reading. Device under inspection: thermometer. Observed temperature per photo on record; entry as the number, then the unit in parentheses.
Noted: 6 (°C)
